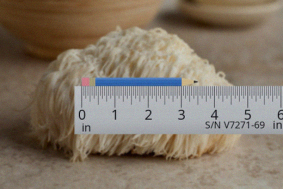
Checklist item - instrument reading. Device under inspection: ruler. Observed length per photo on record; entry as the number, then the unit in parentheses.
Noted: 3.5 (in)
